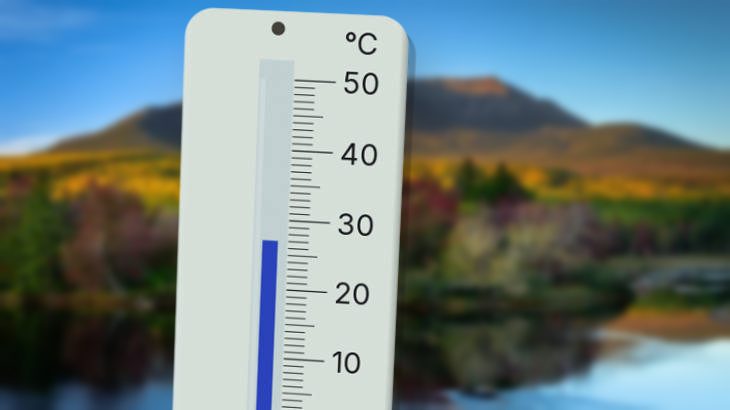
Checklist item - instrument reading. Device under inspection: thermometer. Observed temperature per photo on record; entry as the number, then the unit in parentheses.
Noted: 27 (°C)
